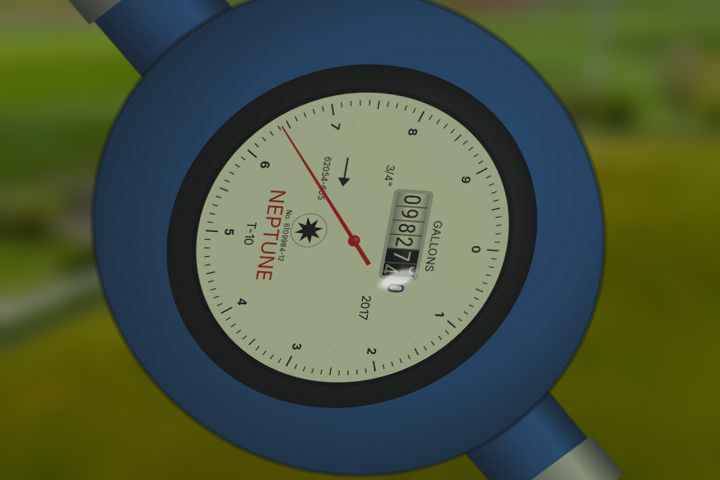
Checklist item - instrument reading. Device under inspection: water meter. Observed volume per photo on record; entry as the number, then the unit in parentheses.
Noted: 982736.4 (gal)
